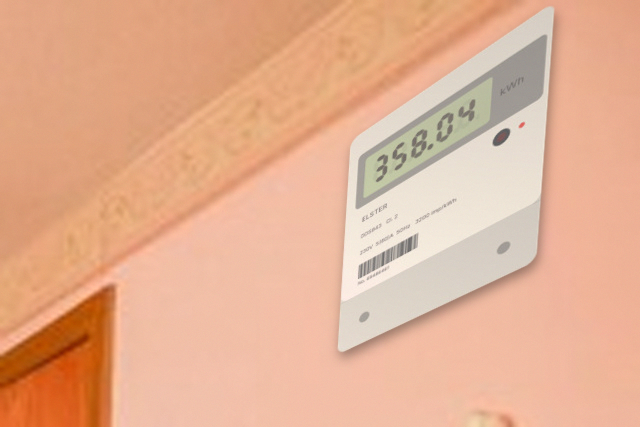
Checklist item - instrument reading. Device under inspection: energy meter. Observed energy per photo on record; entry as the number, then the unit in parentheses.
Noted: 358.04 (kWh)
